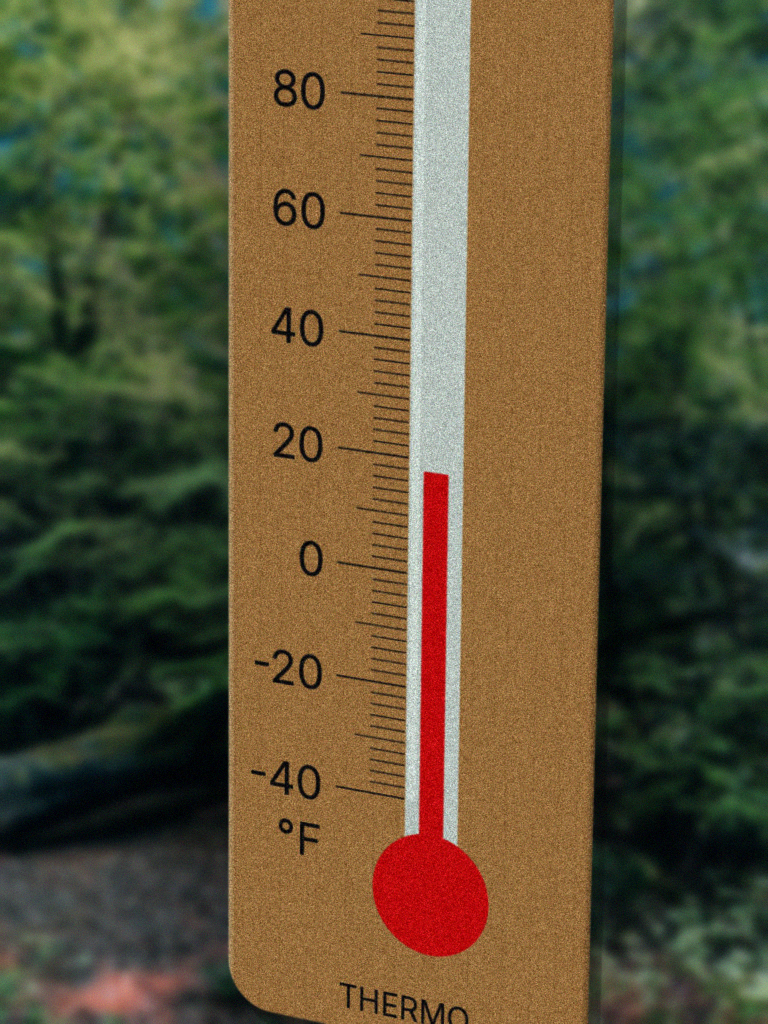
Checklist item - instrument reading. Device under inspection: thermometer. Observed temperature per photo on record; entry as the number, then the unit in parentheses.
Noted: 18 (°F)
